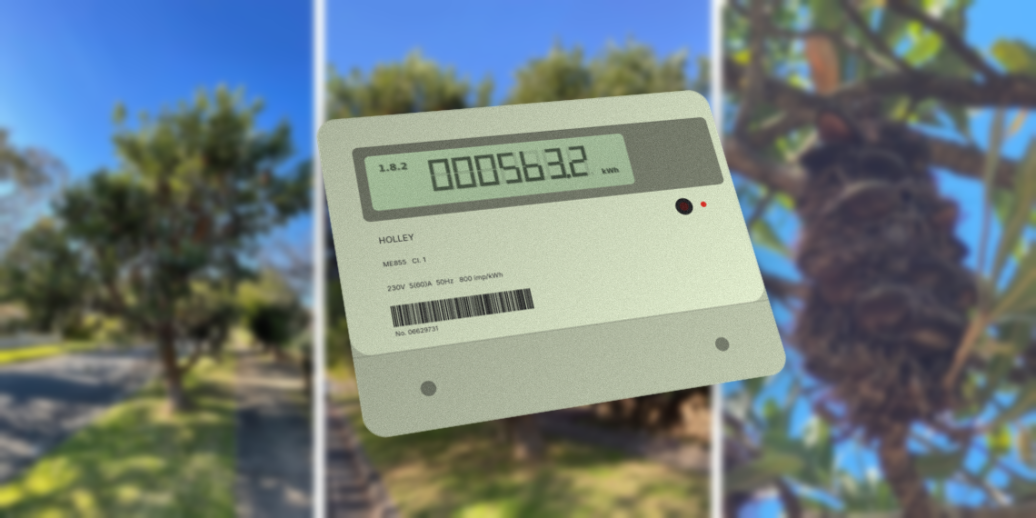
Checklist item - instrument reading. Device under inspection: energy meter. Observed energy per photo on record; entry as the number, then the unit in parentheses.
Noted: 563.2 (kWh)
